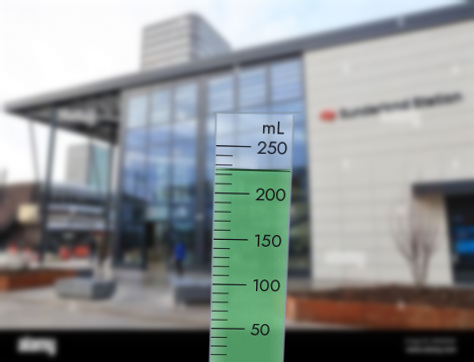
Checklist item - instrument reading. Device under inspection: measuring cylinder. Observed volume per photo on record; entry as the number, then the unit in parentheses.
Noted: 225 (mL)
